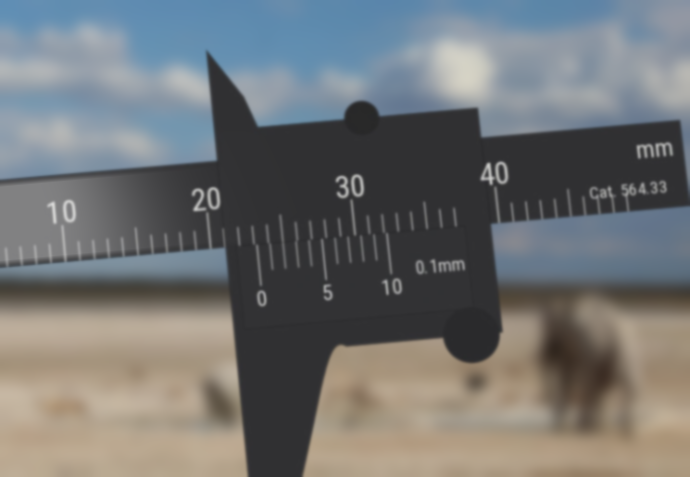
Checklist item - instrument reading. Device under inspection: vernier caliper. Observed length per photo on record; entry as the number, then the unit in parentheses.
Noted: 23.2 (mm)
